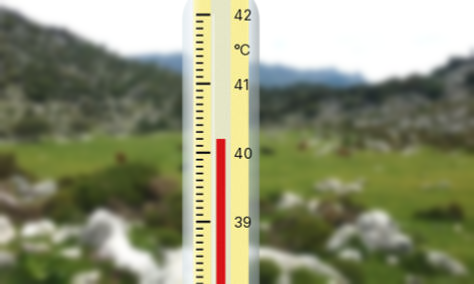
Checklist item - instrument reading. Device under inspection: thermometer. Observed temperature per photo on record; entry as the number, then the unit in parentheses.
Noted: 40.2 (°C)
